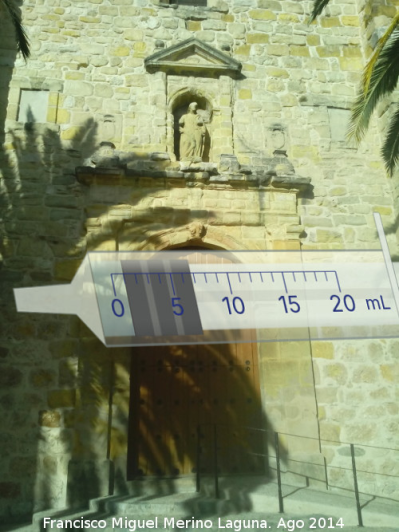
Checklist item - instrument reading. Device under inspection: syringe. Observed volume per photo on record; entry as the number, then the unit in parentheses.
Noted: 1 (mL)
